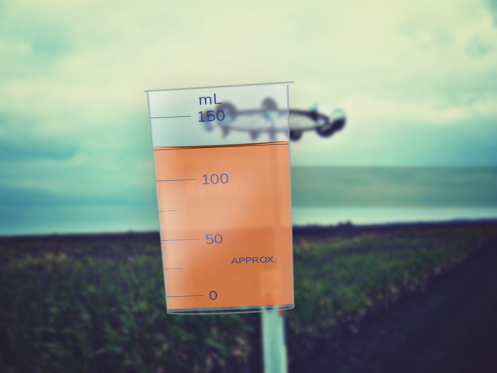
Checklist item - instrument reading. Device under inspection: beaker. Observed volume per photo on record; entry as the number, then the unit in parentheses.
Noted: 125 (mL)
